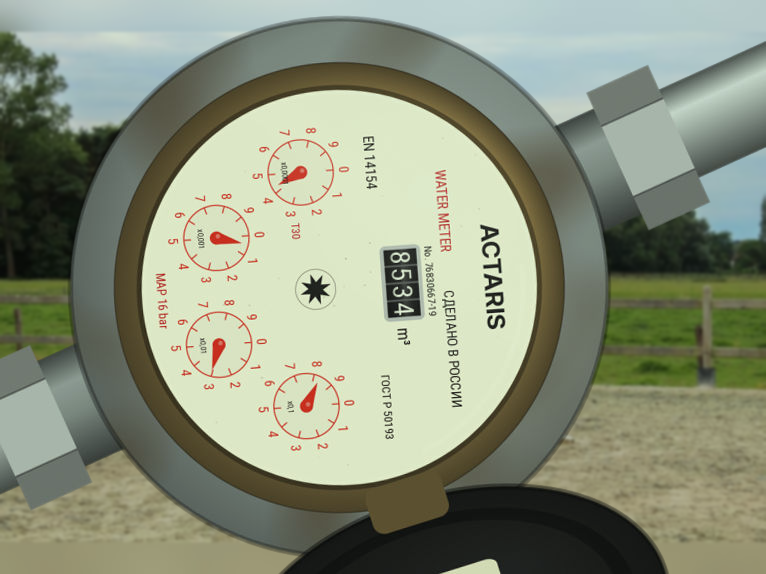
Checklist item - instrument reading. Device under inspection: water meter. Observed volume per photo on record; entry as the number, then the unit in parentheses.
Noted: 8534.8304 (m³)
